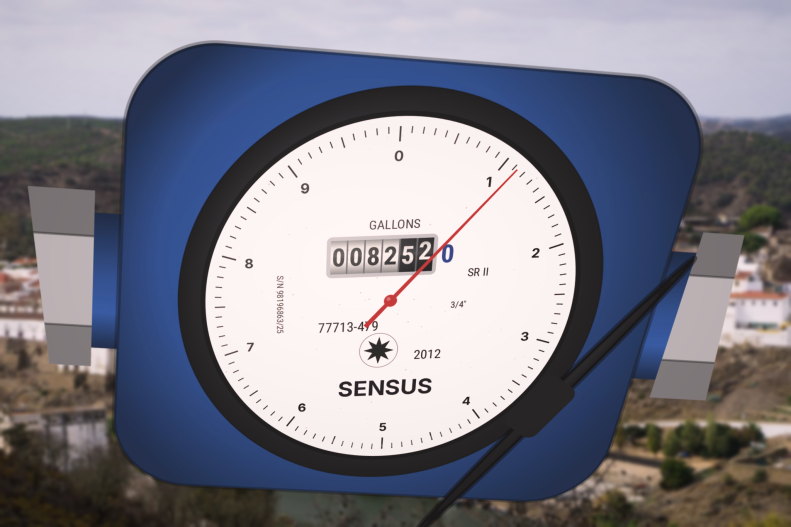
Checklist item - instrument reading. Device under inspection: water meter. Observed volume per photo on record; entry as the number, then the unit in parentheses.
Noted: 82521.1 (gal)
